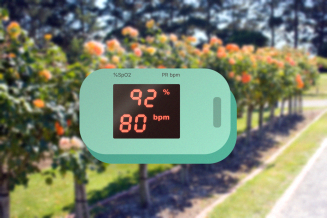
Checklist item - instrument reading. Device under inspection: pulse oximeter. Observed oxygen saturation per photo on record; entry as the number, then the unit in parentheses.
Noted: 92 (%)
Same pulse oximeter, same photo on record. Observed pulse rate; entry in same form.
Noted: 80 (bpm)
